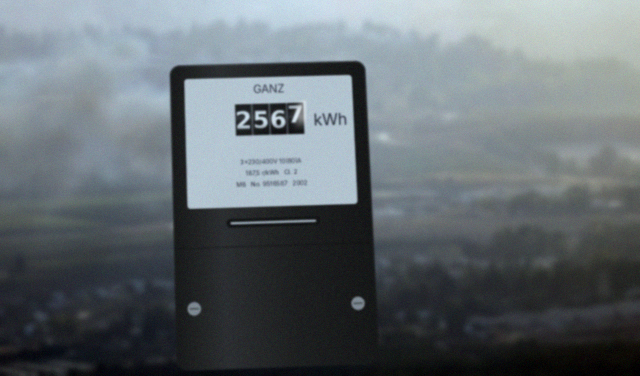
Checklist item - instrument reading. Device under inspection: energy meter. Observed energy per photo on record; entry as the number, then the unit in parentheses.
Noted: 2567 (kWh)
